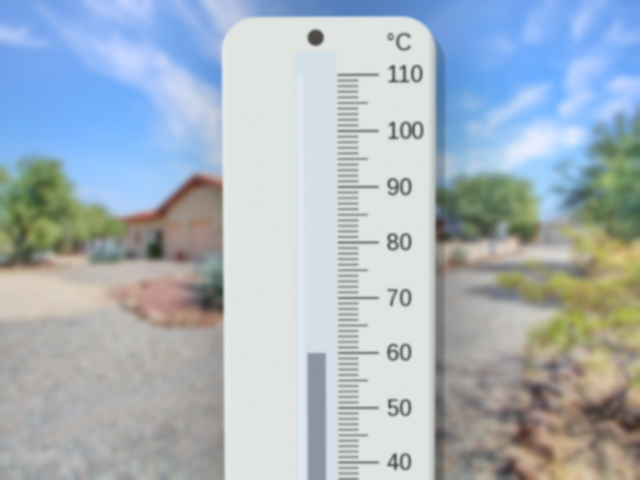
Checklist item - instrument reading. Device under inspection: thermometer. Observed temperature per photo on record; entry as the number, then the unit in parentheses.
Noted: 60 (°C)
